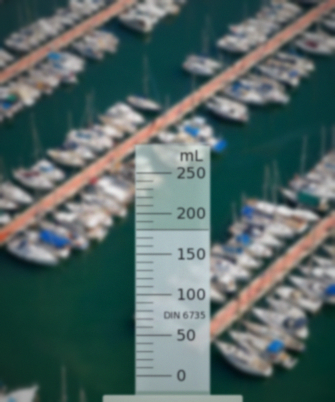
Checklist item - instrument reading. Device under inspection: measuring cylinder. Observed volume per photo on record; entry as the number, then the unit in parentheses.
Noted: 180 (mL)
